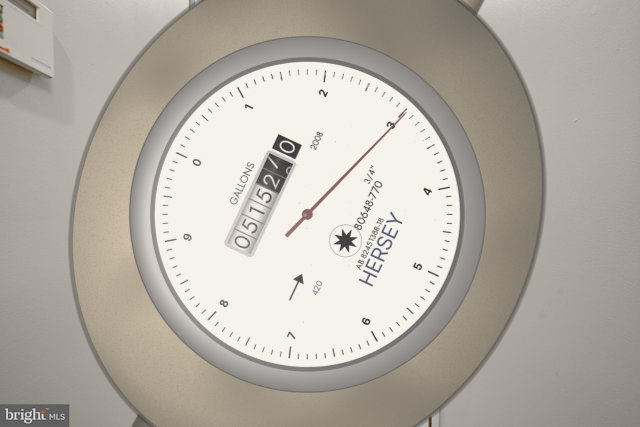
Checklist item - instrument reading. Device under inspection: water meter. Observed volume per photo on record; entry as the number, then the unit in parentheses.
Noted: 515273.0 (gal)
